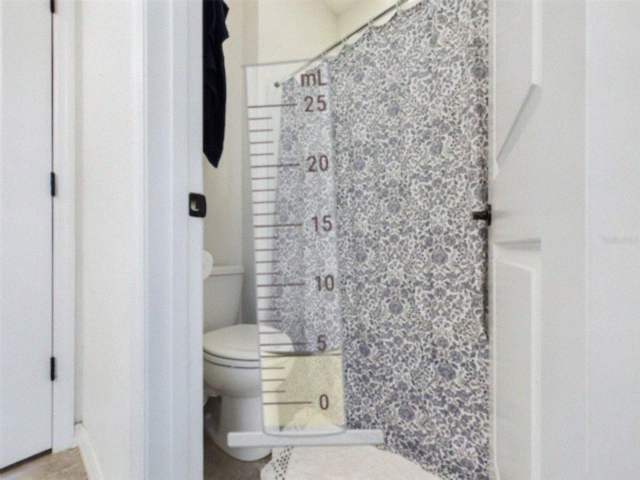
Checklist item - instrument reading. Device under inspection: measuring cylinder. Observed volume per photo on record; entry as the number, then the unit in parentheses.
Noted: 4 (mL)
